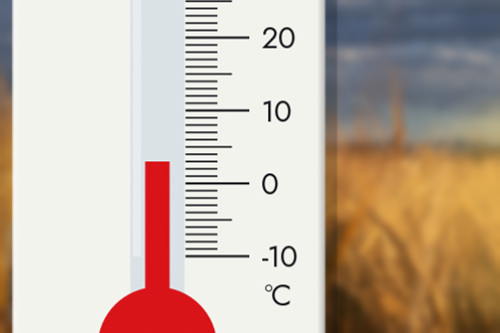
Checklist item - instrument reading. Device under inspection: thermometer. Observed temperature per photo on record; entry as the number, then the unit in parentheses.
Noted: 3 (°C)
